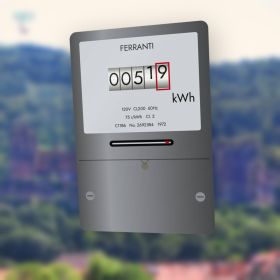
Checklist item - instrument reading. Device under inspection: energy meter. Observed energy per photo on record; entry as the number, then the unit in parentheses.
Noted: 51.9 (kWh)
